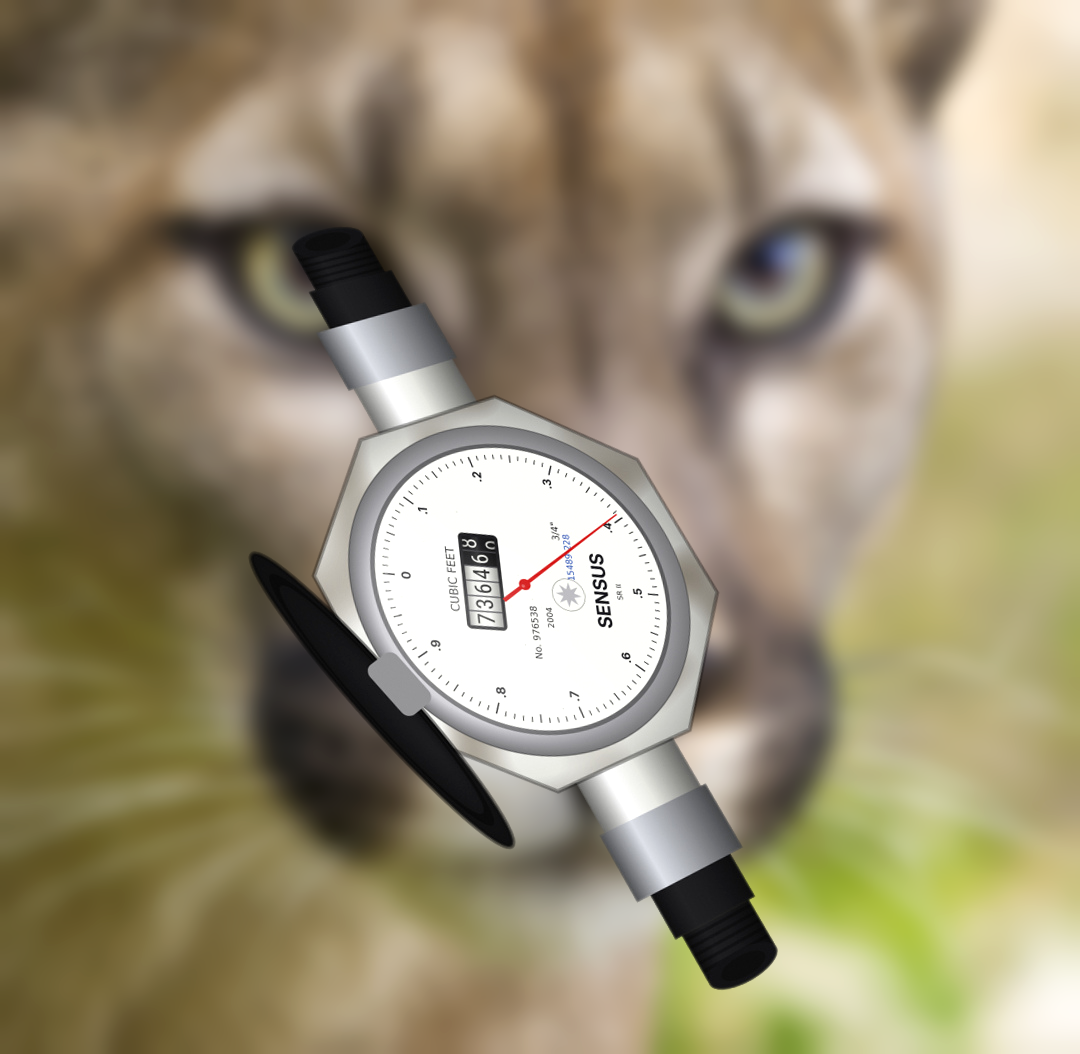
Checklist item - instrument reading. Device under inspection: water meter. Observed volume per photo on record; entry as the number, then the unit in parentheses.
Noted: 736468.39 (ft³)
